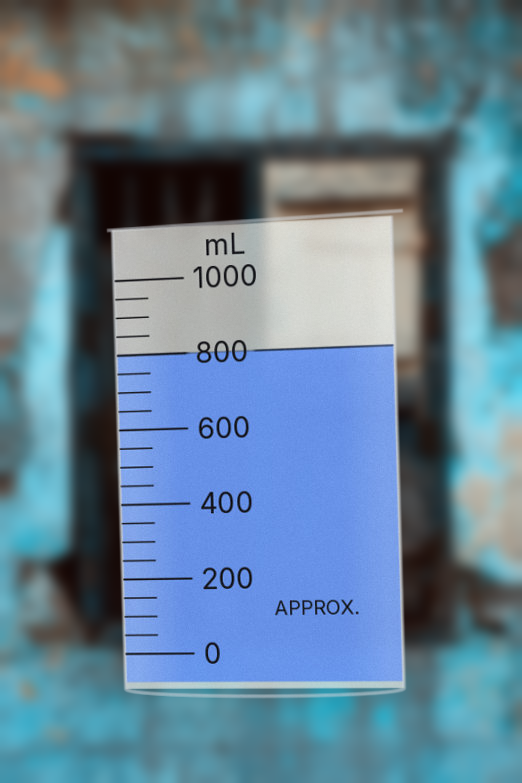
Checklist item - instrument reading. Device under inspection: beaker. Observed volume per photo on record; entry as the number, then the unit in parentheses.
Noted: 800 (mL)
